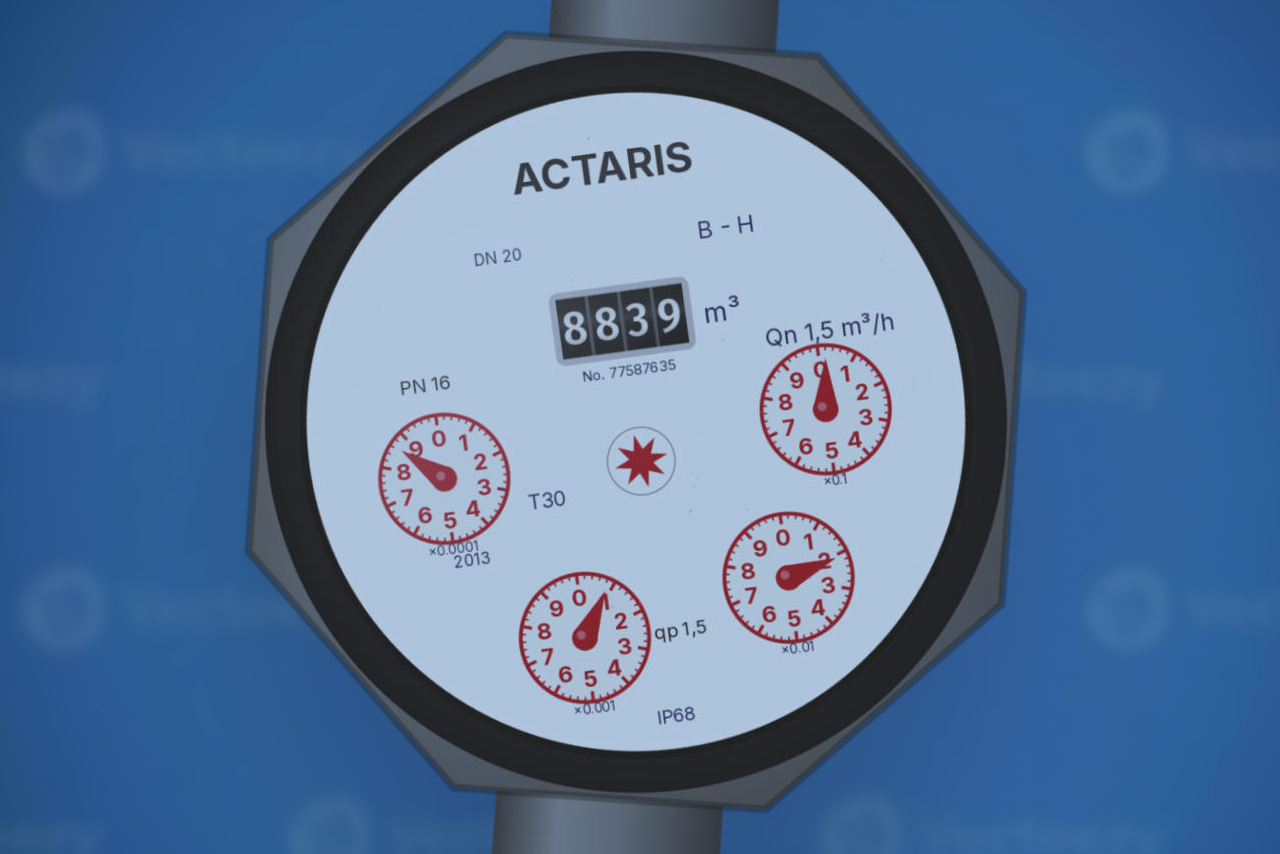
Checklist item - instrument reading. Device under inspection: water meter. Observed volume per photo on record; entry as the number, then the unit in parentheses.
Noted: 8839.0208 (m³)
